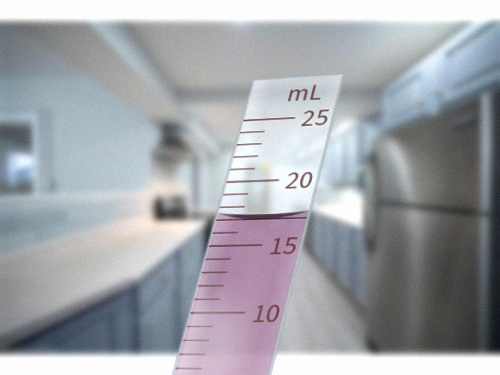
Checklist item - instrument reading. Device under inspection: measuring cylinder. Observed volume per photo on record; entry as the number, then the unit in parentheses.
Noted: 17 (mL)
